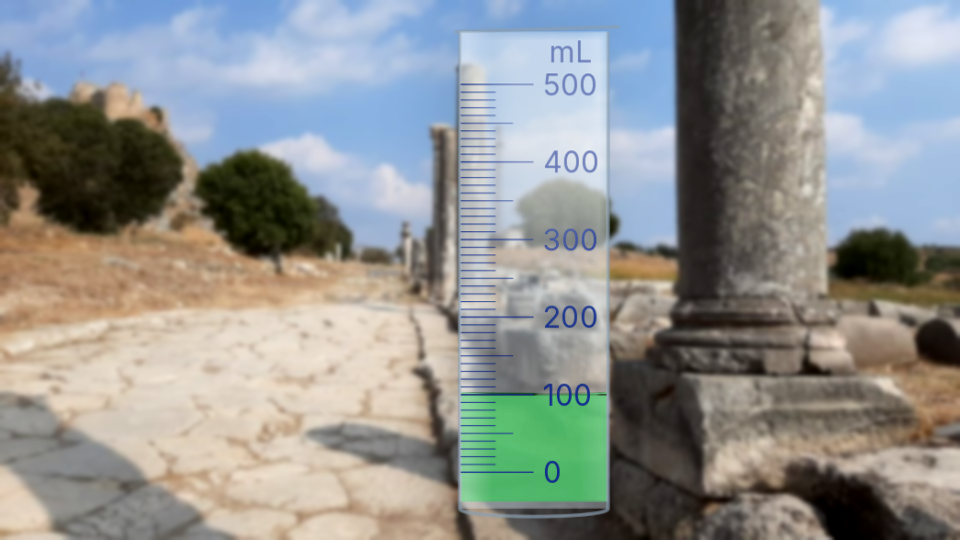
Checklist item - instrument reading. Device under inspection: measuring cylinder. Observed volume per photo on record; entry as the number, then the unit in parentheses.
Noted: 100 (mL)
